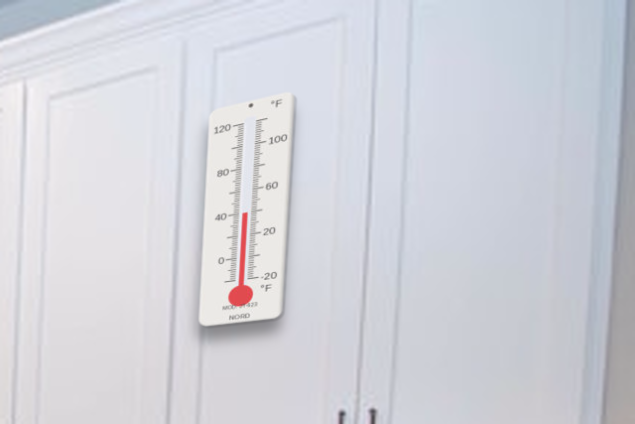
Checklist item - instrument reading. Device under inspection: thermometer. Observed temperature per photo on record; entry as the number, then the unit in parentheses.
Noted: 40 (°F)
